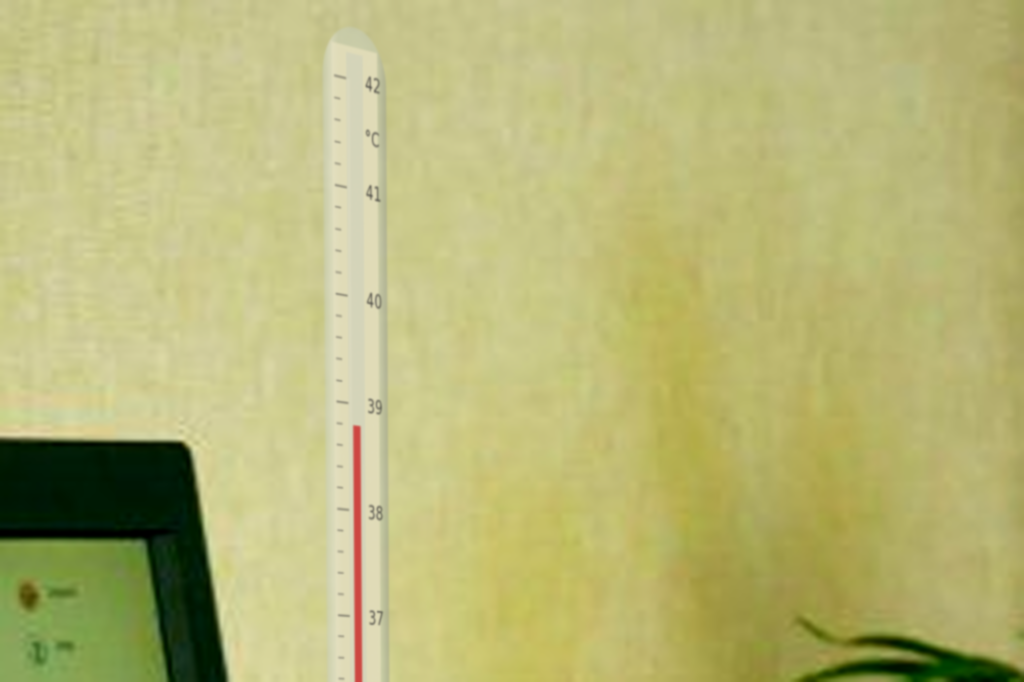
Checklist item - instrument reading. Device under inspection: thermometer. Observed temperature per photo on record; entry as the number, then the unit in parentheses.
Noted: 38.8 (°C)
